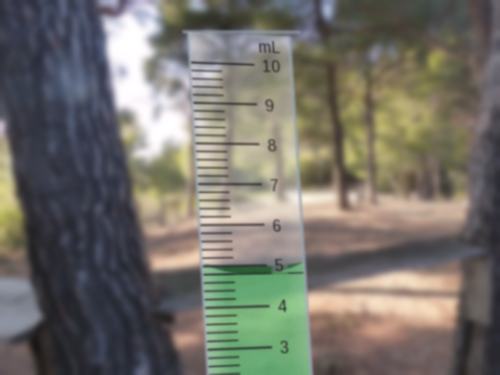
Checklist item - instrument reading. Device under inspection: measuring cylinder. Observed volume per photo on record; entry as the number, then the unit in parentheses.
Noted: 4.8 (mL)
